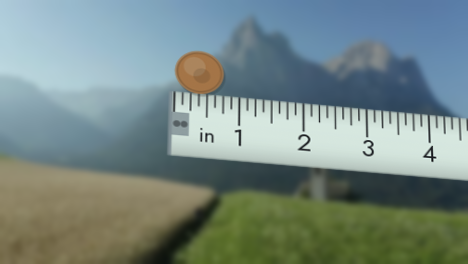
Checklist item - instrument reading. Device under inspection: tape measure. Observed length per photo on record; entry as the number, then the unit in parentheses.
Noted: 0.75 (in)
